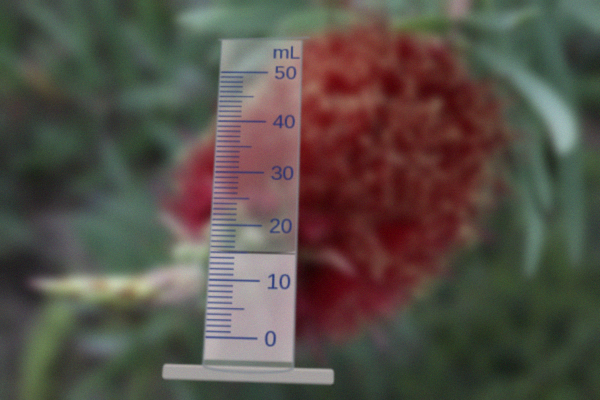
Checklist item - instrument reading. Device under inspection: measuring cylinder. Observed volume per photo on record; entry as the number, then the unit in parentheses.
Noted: 15 (mL)
